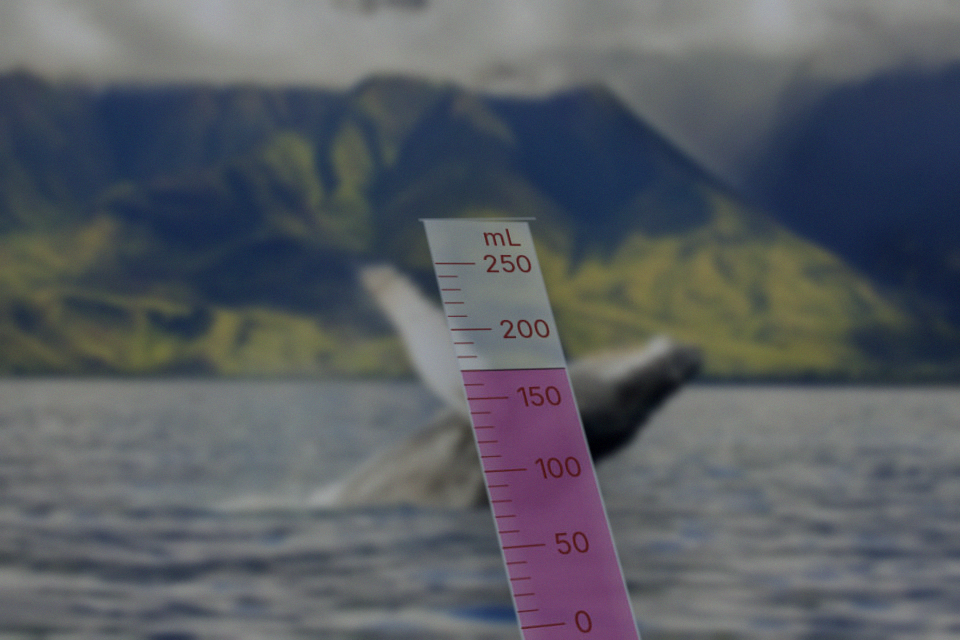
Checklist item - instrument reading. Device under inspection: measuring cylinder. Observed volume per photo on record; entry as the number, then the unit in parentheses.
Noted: 170 (mL)
